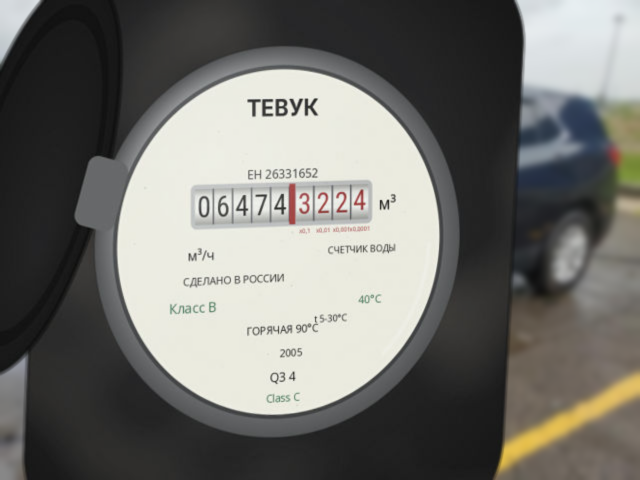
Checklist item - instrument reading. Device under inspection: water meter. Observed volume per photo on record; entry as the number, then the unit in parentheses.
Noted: 6474.3224 (m³)
